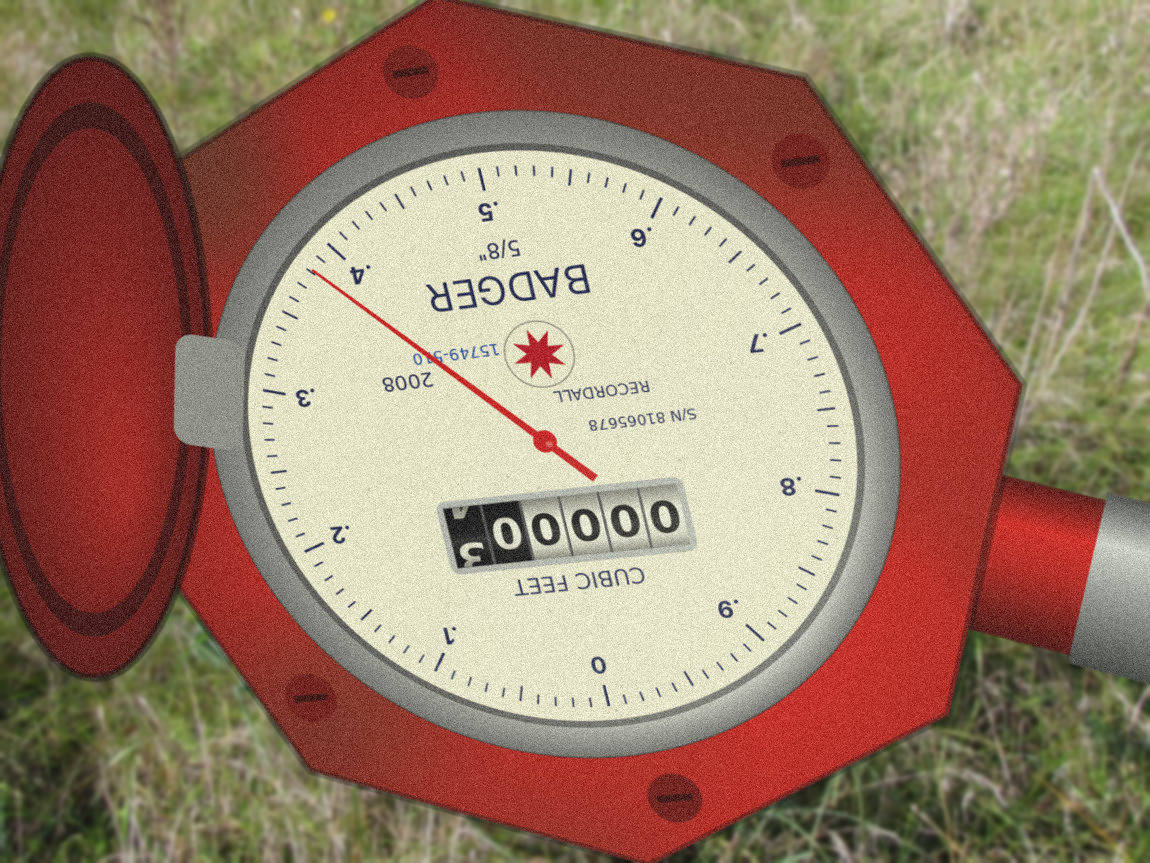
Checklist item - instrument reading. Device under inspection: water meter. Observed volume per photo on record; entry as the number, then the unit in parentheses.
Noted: 3.38 (ft³)
